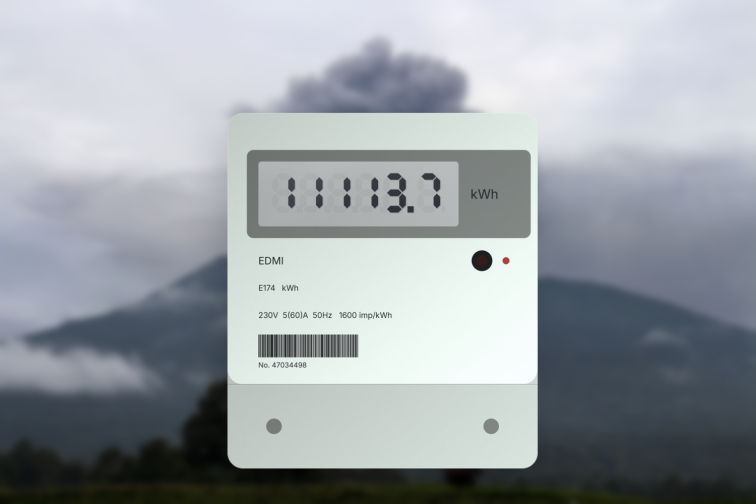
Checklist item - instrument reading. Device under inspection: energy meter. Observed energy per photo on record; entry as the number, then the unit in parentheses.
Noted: 11113.7 (kWh)
